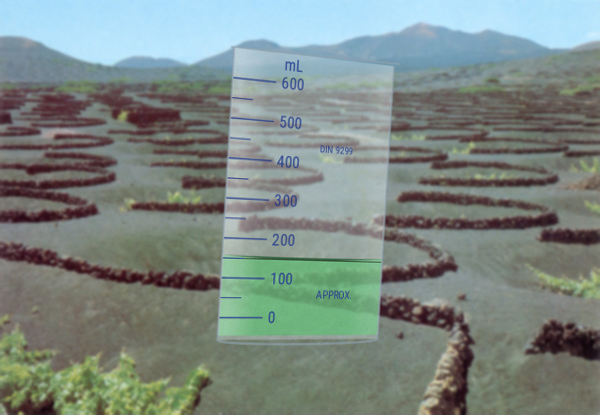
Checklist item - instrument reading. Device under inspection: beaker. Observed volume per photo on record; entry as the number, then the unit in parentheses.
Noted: 150 (mL)
